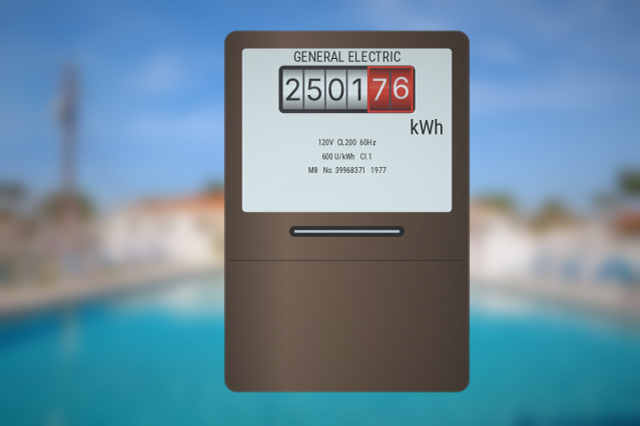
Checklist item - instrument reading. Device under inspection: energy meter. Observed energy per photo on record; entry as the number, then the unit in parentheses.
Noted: 2501.76 (kWh)
